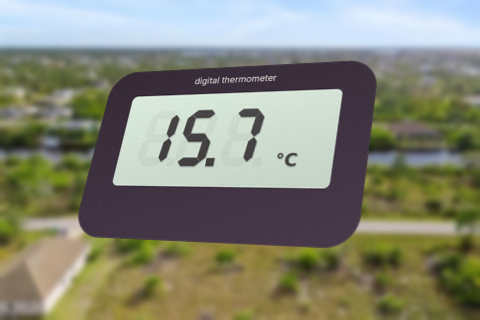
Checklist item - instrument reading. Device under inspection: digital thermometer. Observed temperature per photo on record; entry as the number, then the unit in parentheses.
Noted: 15.7 (°C)
